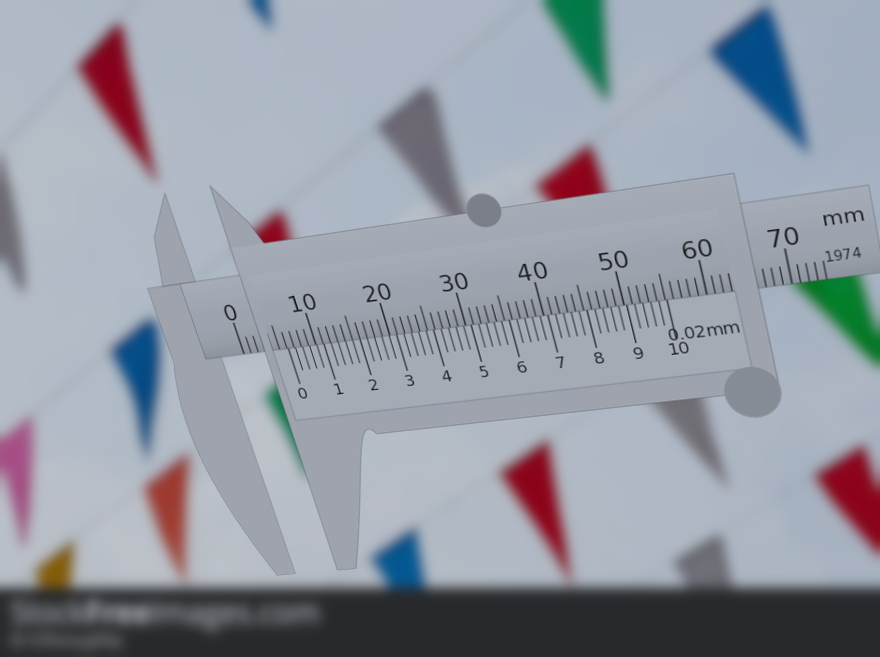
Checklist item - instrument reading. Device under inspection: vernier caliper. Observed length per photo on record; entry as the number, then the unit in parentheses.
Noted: 6.2 (mm)
